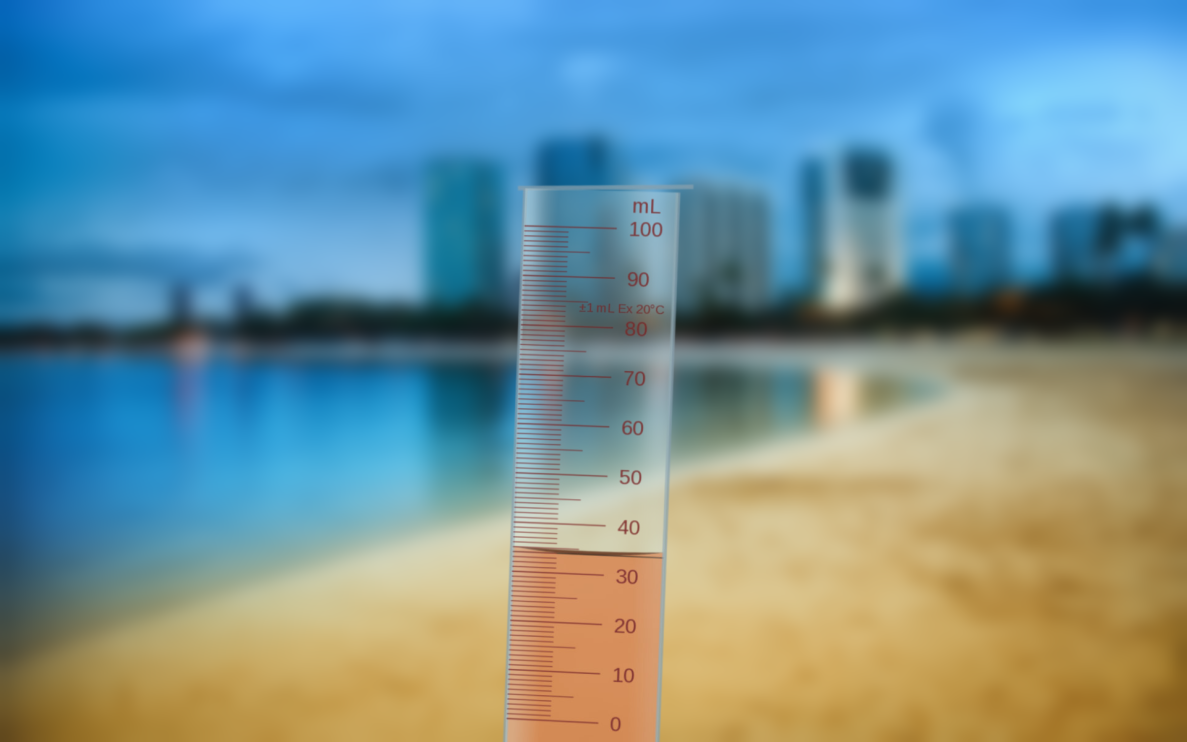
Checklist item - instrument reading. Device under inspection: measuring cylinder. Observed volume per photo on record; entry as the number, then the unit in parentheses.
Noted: 34 (mL)
